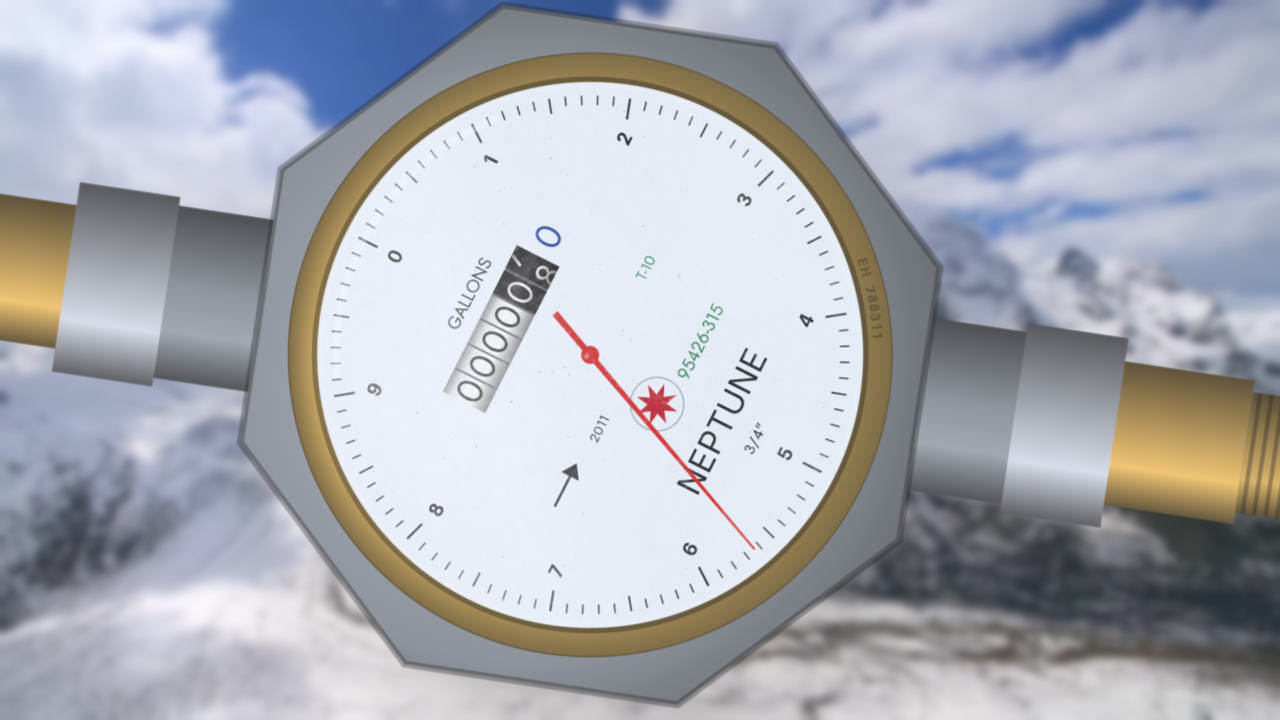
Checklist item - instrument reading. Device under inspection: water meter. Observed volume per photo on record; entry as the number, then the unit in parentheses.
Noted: 75.6 (gal)
